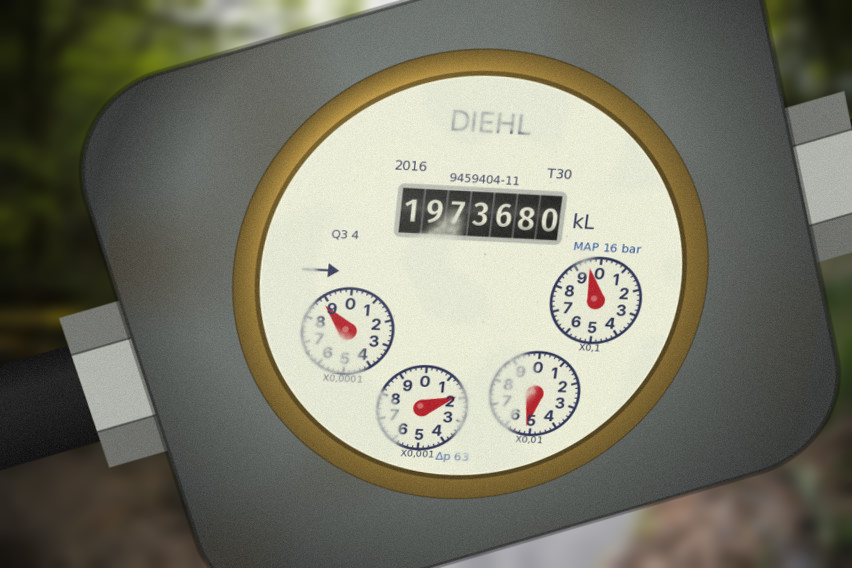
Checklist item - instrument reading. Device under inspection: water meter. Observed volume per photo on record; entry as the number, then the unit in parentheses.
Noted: 1973679.9518 (kL)
